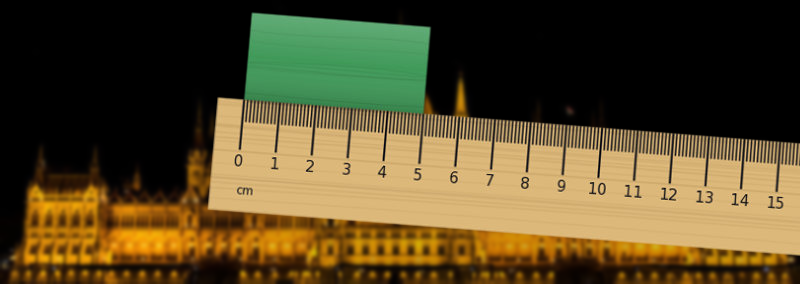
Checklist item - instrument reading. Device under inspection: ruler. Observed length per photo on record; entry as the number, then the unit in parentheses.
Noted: 5 (cm)
